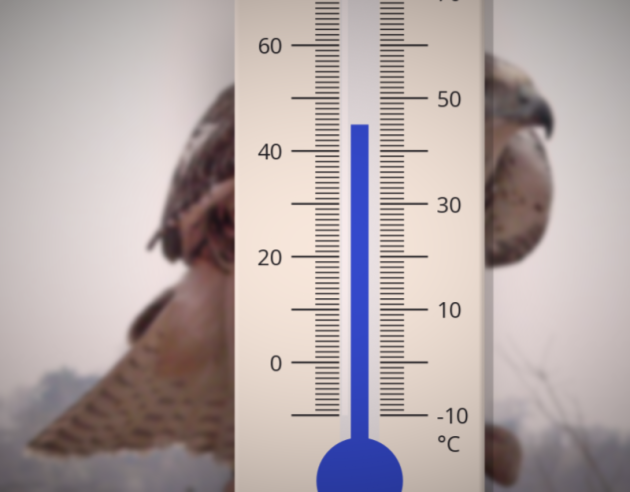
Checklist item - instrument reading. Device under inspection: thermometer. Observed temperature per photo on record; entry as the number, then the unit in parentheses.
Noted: 45 (°C)
